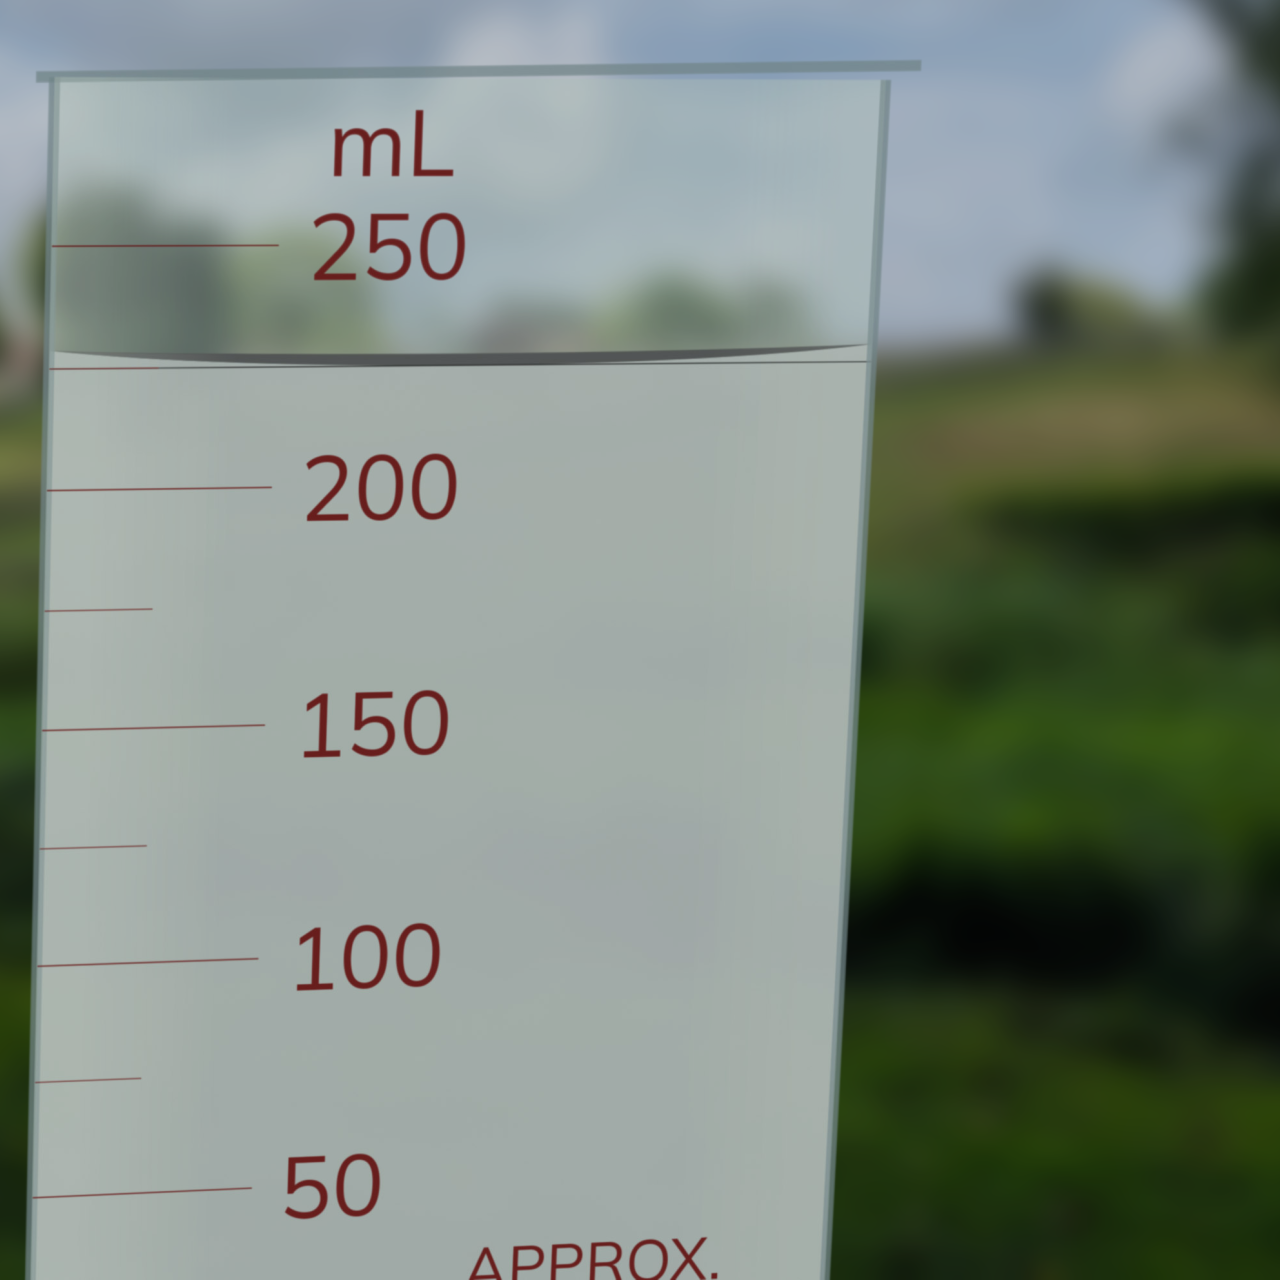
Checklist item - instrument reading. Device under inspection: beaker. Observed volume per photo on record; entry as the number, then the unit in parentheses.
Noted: 225 (mL)
